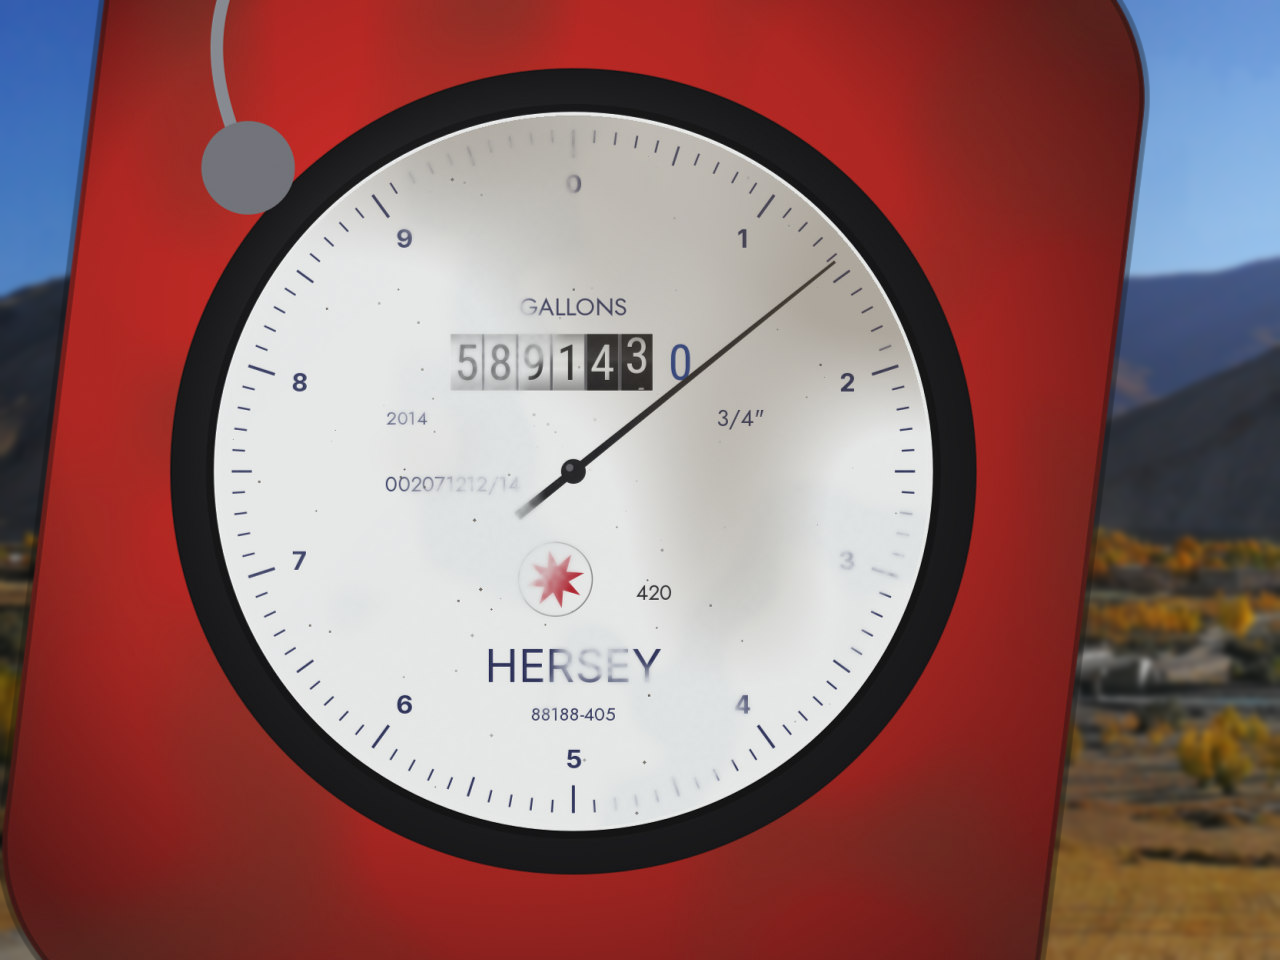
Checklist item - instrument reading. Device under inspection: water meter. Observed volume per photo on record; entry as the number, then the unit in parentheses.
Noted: 5891431.4 (gal)
